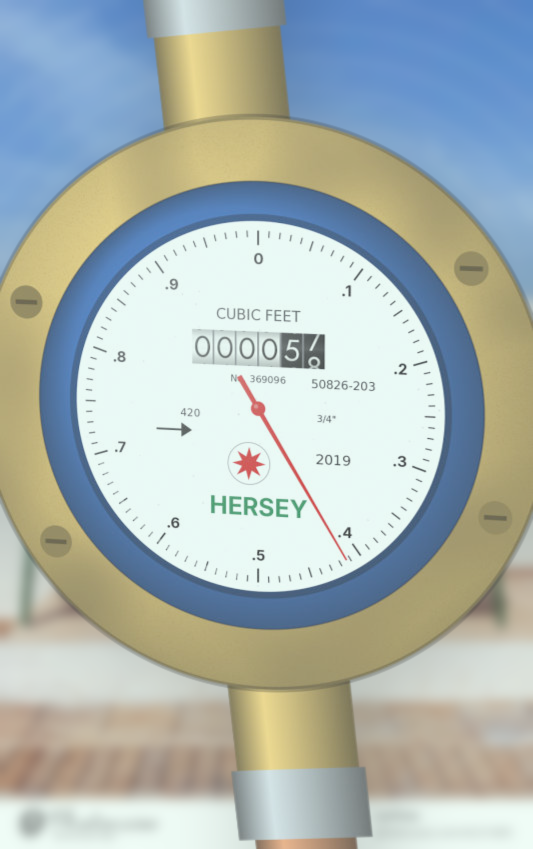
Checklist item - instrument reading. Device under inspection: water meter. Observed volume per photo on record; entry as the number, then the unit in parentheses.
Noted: 57.41 (ft³)
